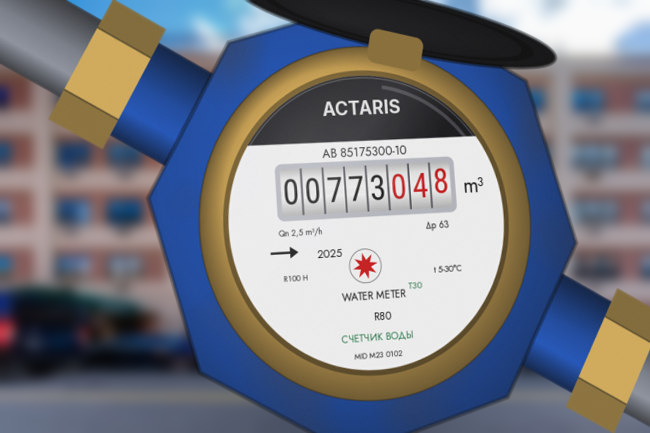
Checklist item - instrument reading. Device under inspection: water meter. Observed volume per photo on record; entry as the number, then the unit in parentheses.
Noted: 773.048 (m³)
